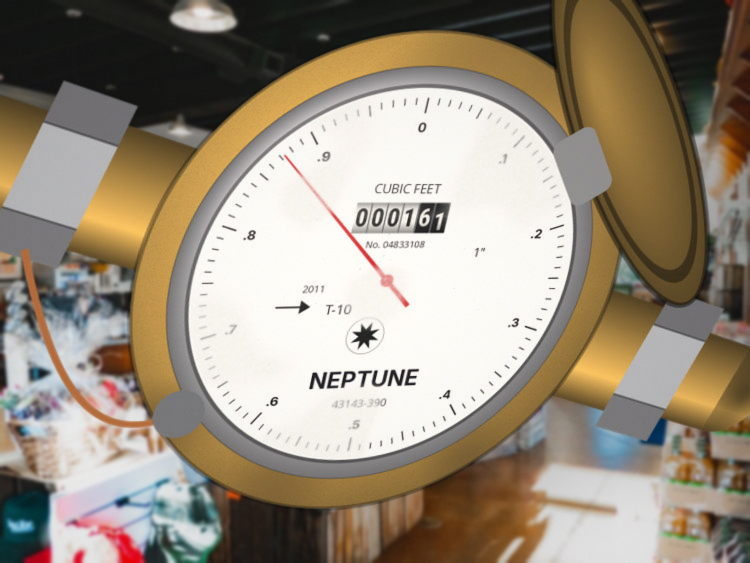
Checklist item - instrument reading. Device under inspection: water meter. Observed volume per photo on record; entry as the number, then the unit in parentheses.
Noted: 160.87 (ft³)
